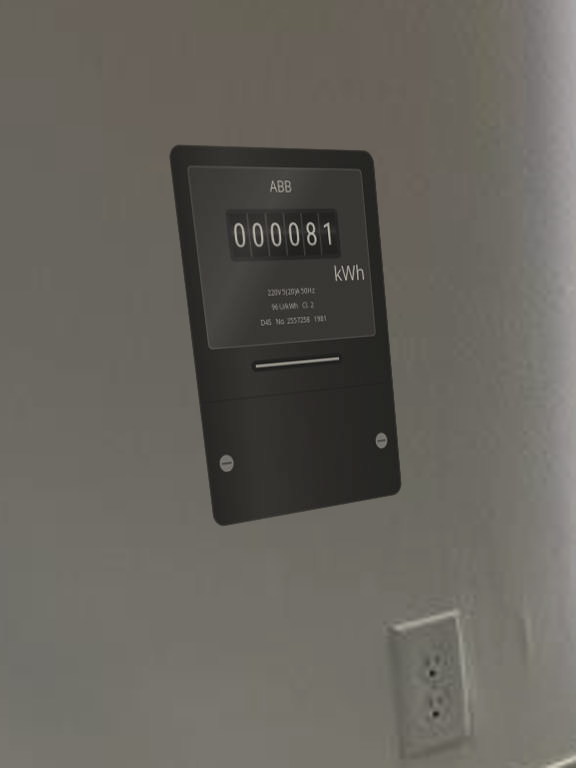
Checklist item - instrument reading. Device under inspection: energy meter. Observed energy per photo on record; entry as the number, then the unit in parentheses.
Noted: 81 (kWh)
